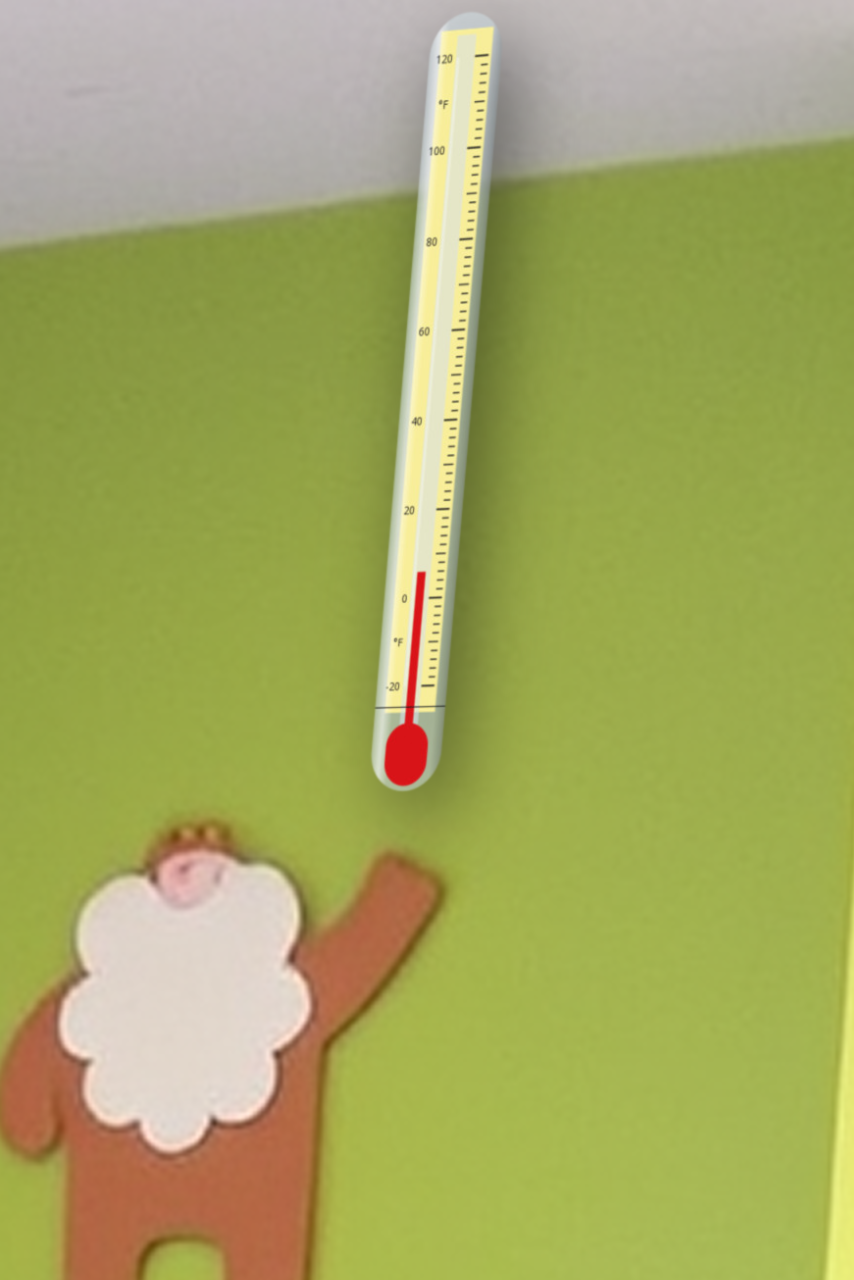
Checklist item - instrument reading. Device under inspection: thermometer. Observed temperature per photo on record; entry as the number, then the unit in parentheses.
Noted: 6 (°F)
